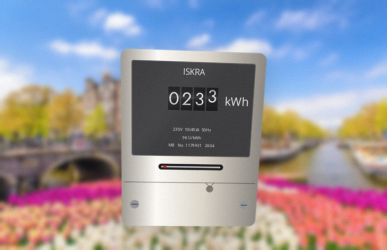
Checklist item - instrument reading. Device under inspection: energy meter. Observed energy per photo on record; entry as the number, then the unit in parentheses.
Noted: 233 (kWh)
